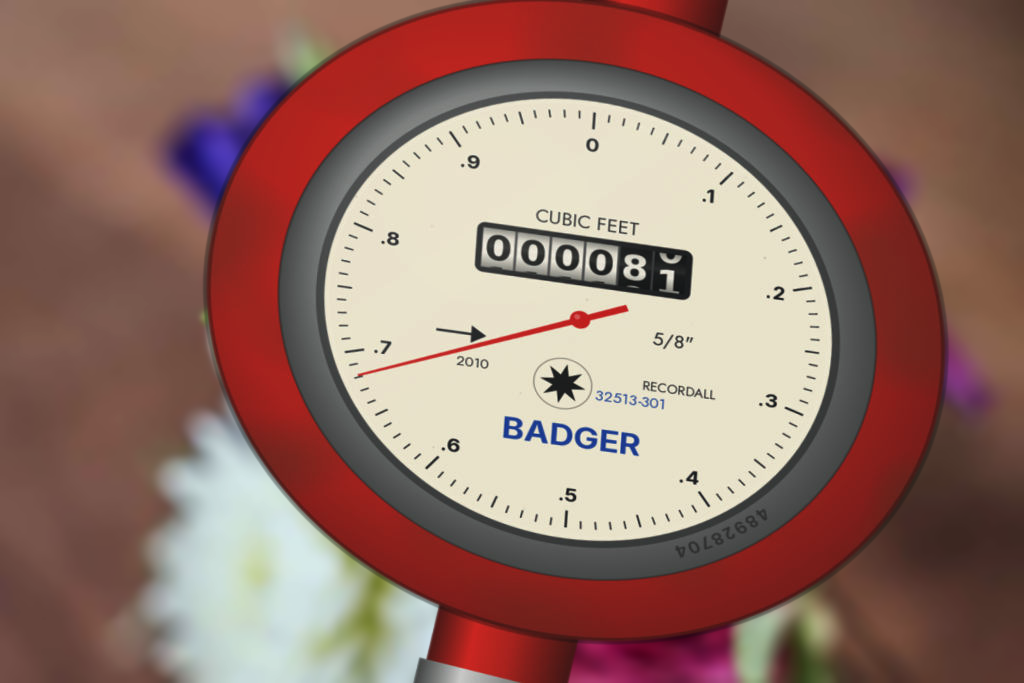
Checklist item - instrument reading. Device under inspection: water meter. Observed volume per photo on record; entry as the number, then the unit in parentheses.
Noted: 80.68 (ft³)
